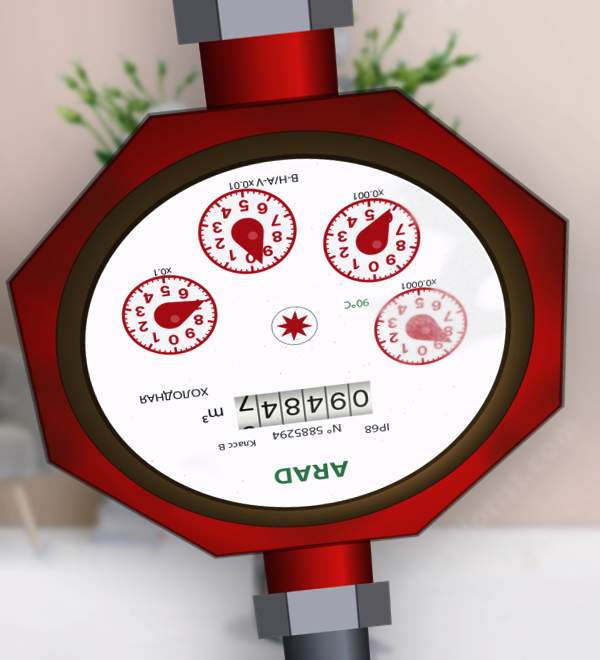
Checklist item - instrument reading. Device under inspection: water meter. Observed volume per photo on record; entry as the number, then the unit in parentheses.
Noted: 94846.6958 (m³)
